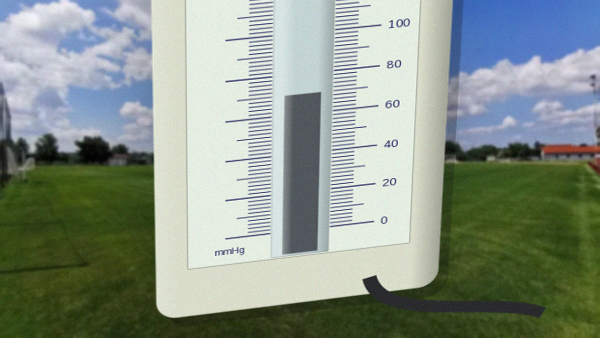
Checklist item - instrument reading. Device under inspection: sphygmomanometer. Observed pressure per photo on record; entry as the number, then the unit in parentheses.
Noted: 70 (mmHg)
